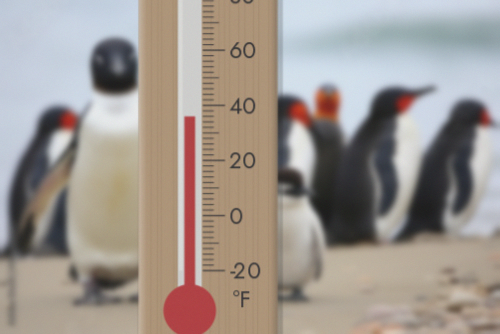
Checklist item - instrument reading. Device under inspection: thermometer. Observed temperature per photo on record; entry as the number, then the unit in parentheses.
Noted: 36 (°F)
